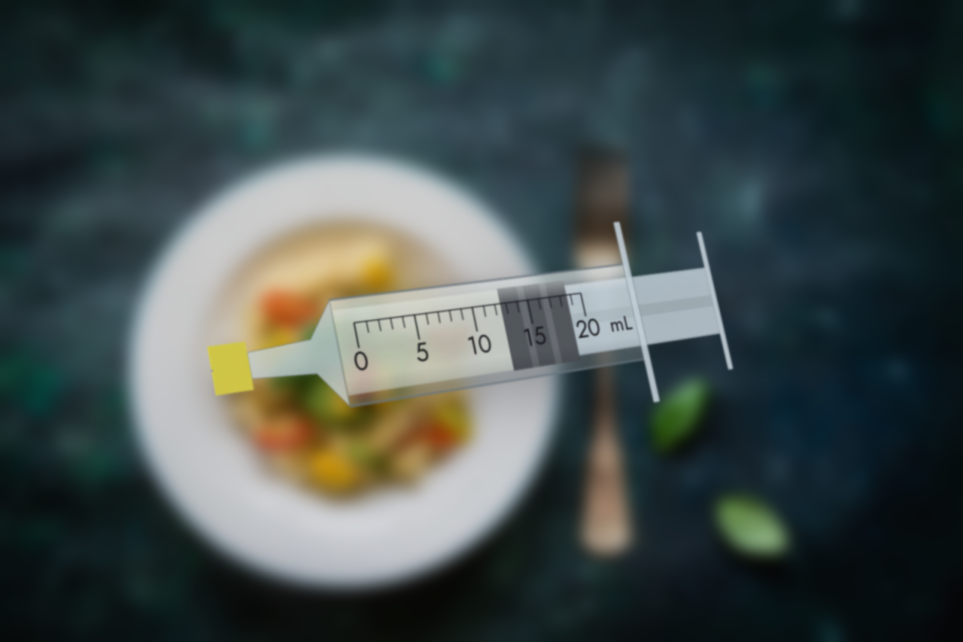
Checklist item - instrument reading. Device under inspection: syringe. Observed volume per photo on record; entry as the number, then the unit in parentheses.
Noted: 12.5 (mL)
